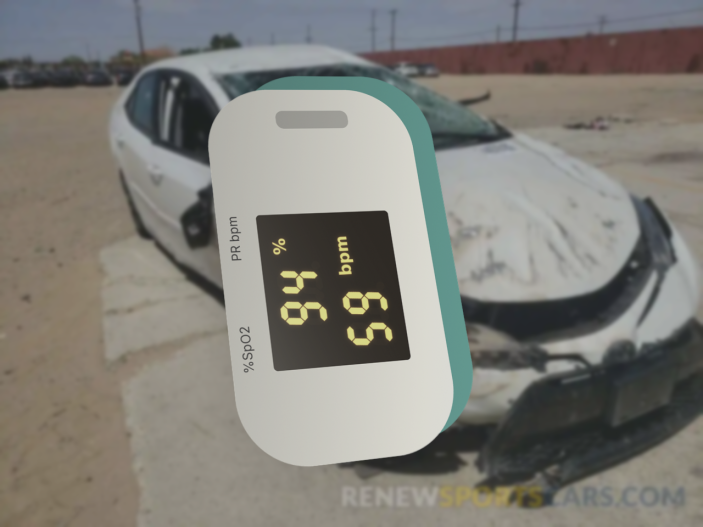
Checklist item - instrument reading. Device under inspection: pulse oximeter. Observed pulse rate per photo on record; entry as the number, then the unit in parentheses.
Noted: 59 (bpm)
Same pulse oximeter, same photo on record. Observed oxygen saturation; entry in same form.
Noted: 94 (%)
